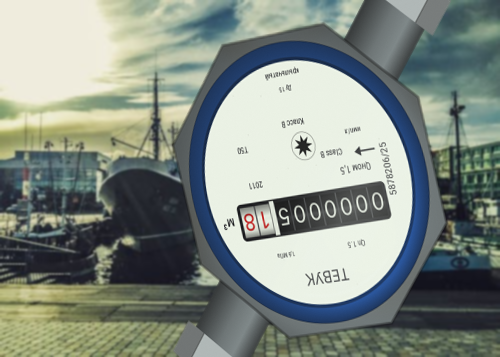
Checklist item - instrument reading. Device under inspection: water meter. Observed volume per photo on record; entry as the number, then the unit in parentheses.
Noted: 5.18 (m³)
